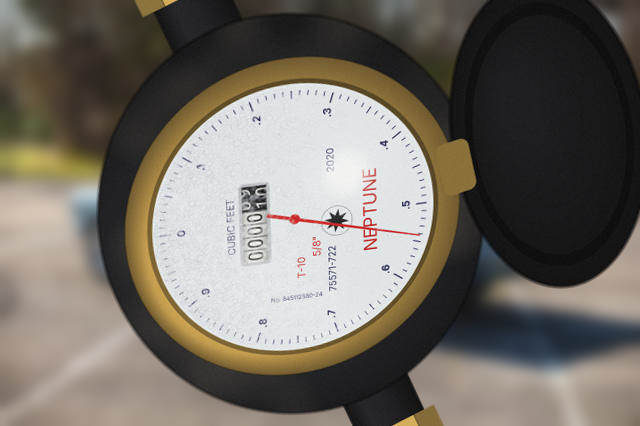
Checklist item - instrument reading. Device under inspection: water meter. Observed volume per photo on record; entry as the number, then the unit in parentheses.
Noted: 9.54 (ft³)
